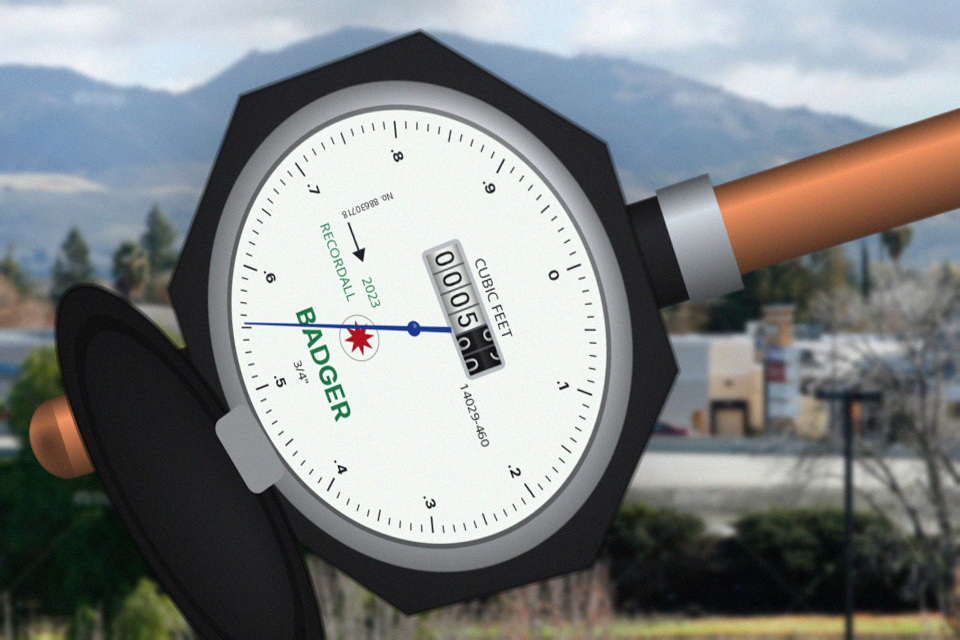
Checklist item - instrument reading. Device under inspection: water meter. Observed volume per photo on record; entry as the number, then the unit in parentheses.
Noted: 589.55 (ft³)
